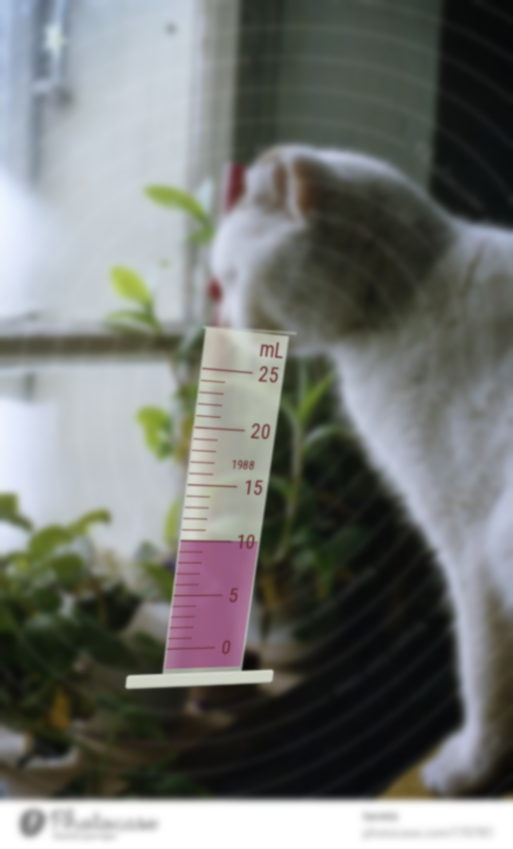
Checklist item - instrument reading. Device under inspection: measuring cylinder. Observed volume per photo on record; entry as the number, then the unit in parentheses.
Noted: 10 (mL)
